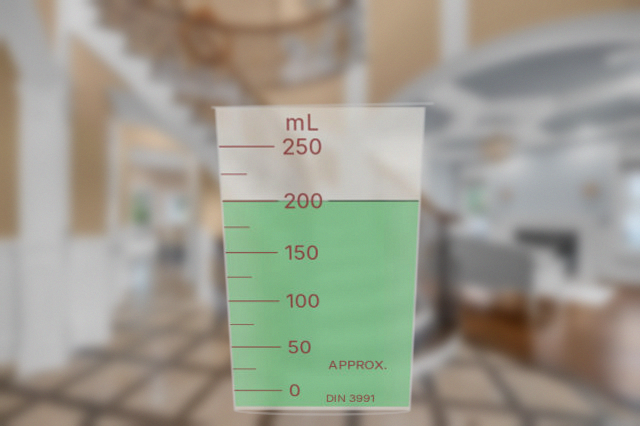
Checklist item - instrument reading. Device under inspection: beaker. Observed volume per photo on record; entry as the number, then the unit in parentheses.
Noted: 200 (mL)
